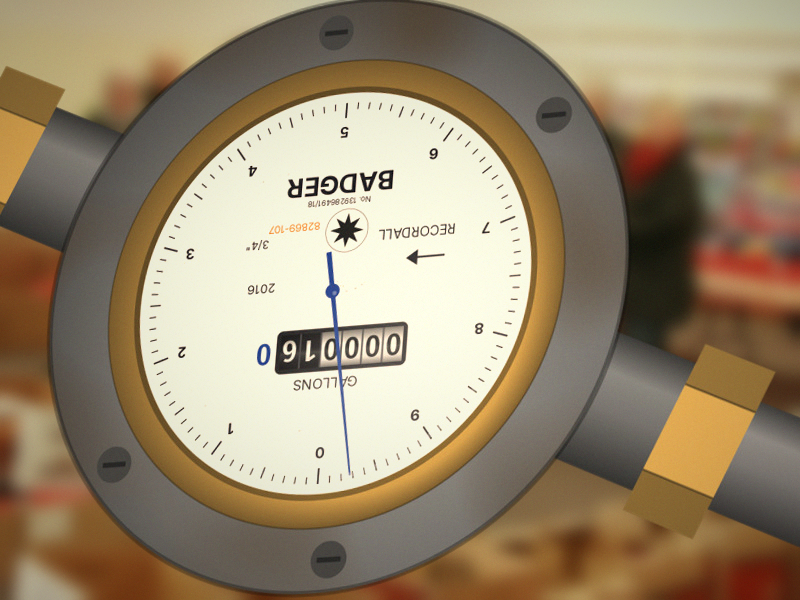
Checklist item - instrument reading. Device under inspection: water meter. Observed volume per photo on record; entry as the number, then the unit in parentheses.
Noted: 159.7 (gal)
